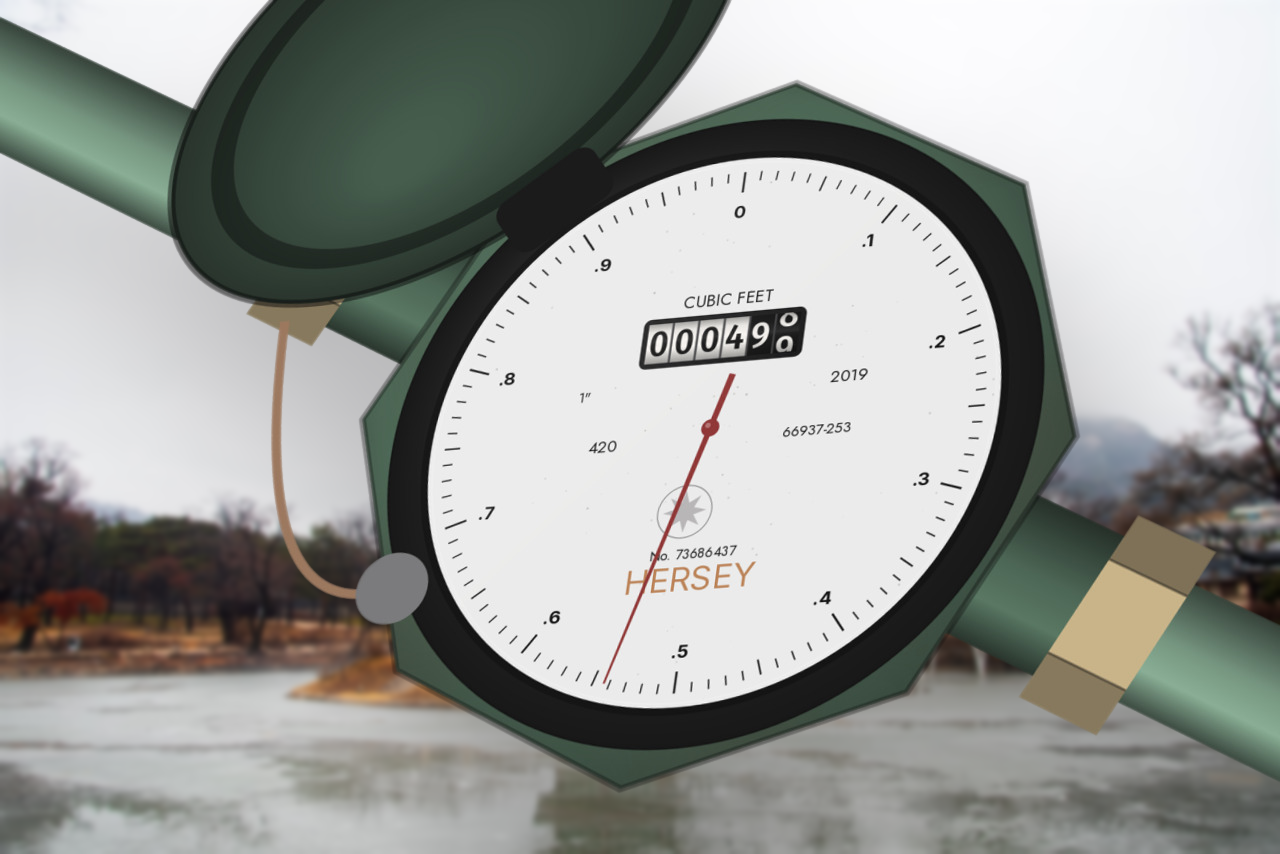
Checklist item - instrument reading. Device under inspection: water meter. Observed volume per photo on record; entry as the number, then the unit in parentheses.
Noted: 498.54 (ft³)
